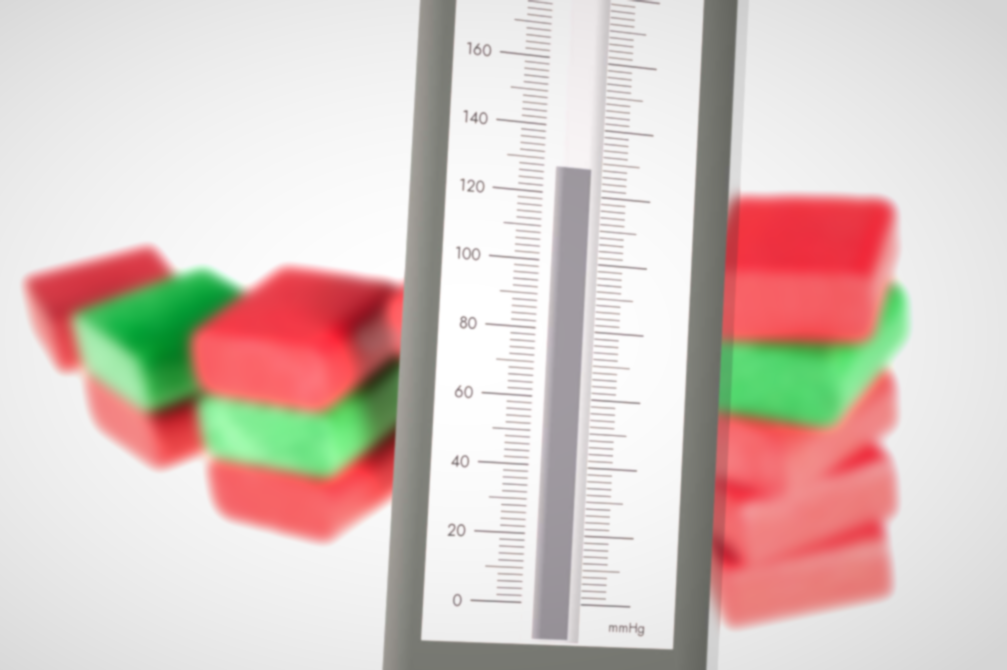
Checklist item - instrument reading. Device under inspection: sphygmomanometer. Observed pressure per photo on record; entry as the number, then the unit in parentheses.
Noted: 128 (mmHg)
